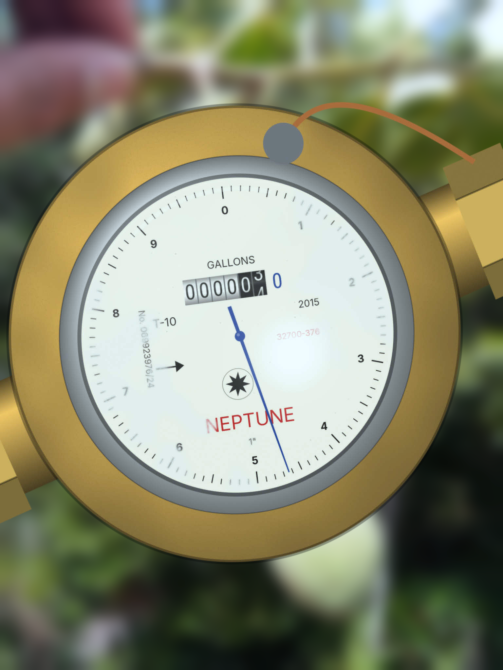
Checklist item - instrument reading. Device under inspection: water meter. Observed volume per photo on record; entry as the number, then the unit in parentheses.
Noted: 34.6 (gal)
